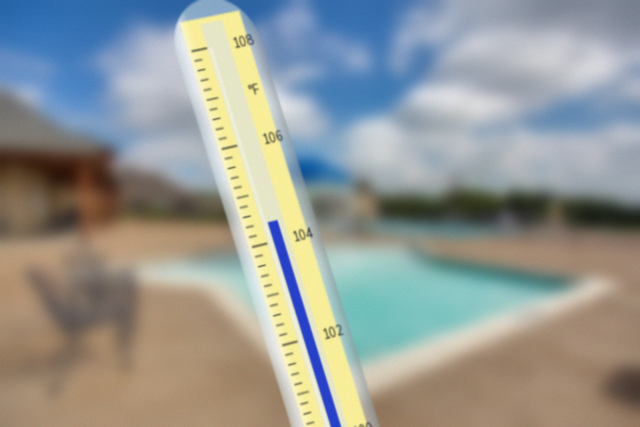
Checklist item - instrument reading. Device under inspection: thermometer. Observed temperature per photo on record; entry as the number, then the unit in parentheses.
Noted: 104.4 (°F)
